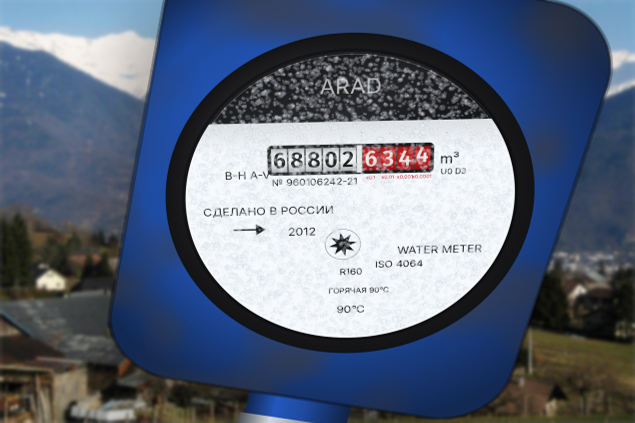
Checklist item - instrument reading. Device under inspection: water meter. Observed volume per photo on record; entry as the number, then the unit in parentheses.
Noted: 68802.6344 (m³)
